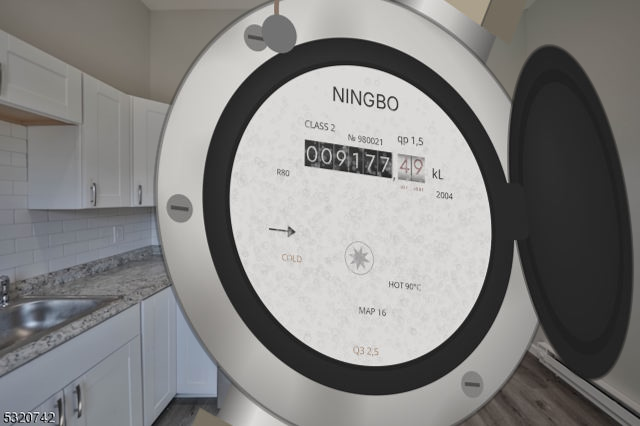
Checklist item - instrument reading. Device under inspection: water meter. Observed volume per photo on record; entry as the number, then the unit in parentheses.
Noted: 9177.49 (kL)
